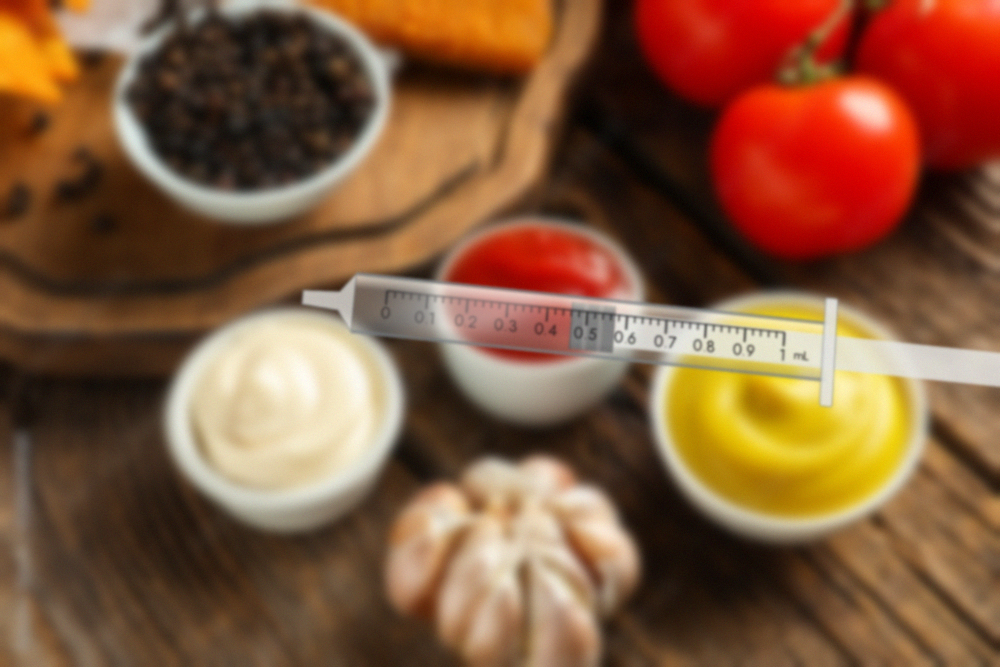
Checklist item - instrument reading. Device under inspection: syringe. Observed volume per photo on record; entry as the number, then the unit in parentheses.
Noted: 0.46 (mL)
